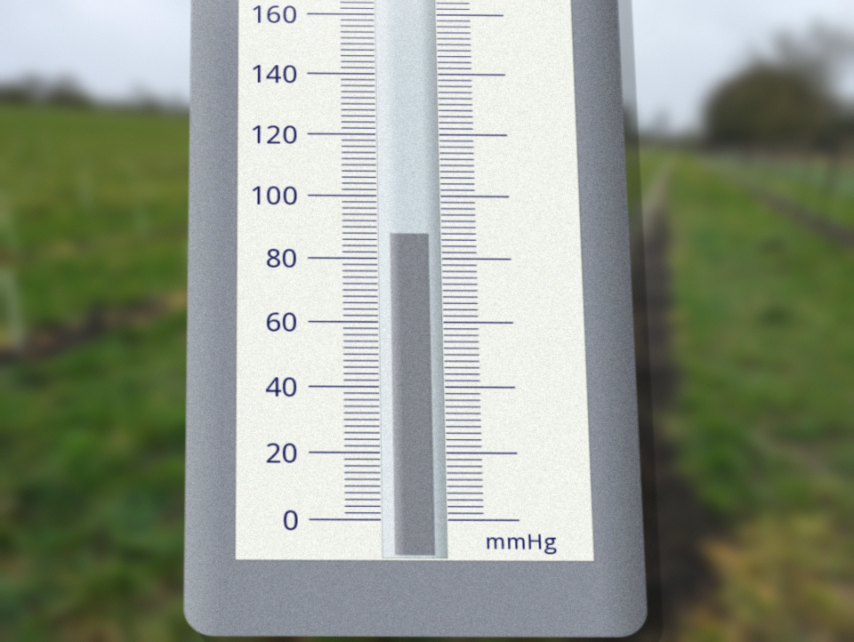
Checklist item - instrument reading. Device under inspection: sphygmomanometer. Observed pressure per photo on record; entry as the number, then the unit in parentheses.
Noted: 88 (mmHg)
